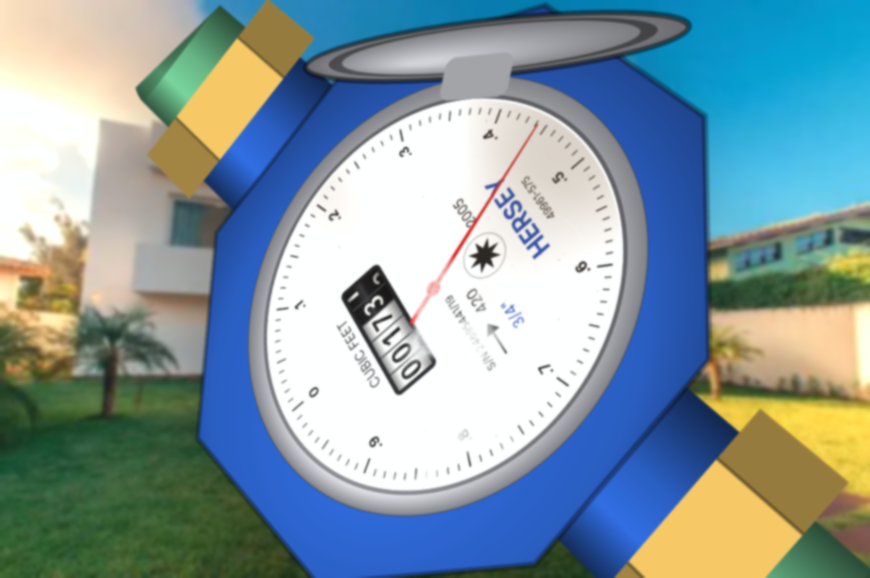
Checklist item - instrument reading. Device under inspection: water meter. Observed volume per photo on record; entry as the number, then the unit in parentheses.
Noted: 1731.44 (ft³)
